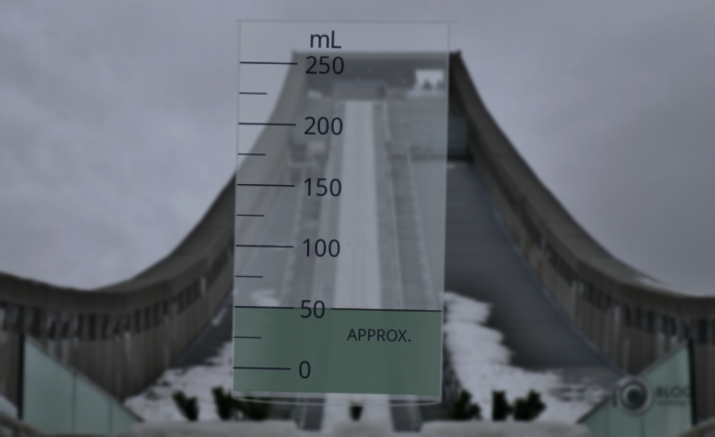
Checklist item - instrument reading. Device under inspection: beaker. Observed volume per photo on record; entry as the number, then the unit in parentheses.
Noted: 50 (mL)
